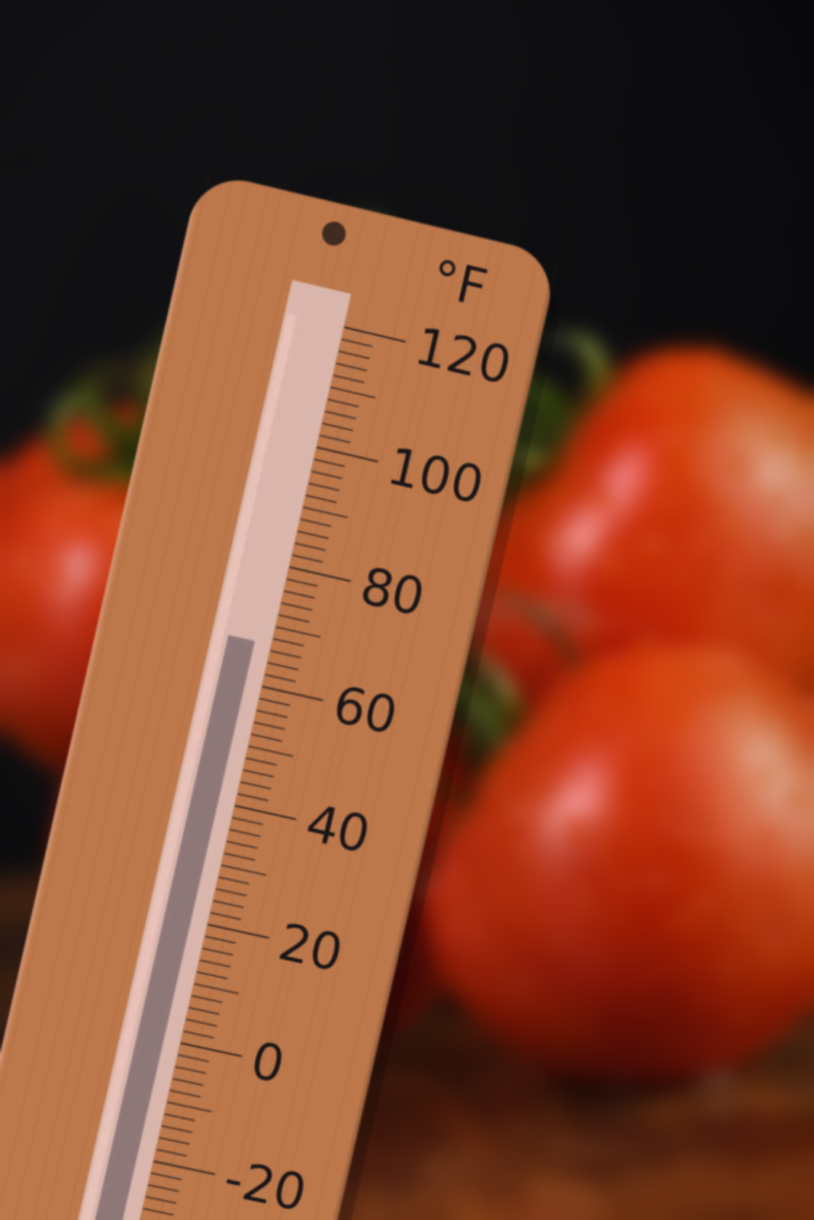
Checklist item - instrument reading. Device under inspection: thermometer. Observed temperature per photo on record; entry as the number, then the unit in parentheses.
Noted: 67 (°F)
